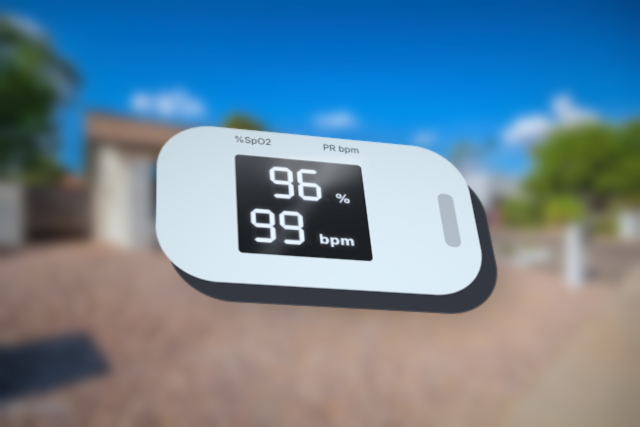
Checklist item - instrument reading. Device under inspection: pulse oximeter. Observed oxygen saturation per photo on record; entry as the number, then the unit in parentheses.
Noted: 96 (%)
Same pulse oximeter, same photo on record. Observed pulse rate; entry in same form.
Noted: 99 (bpm)
